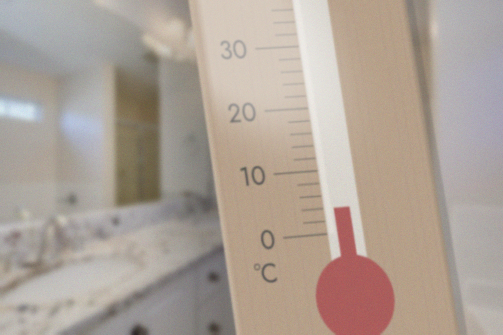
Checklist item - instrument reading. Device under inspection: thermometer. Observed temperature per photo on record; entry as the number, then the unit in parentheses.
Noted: 4 (°C)
